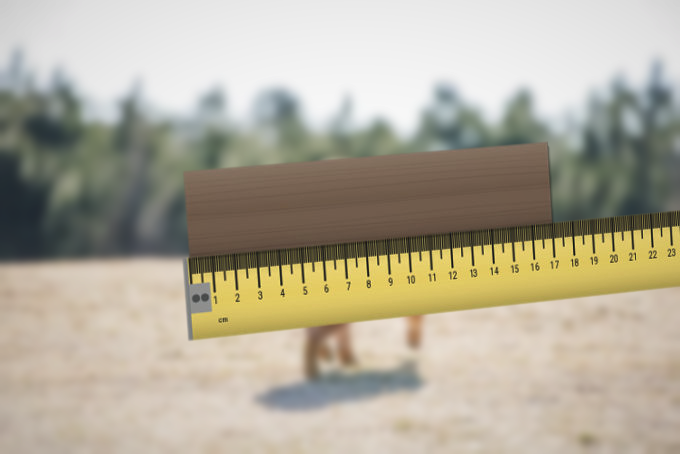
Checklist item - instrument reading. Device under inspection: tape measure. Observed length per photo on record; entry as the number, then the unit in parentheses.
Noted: 17 (cm)
